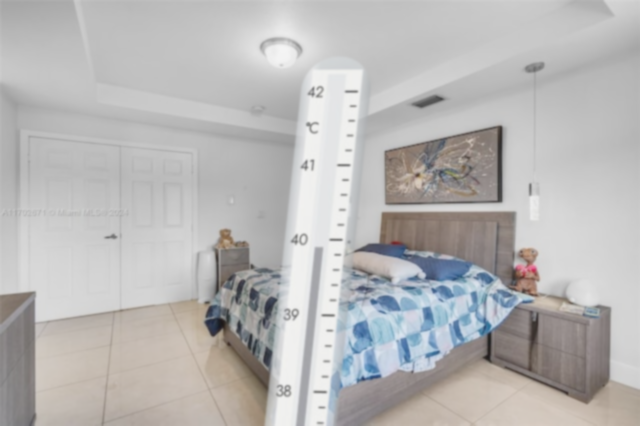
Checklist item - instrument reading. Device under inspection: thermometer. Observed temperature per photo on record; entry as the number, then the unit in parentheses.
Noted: 39.9 (°C)
